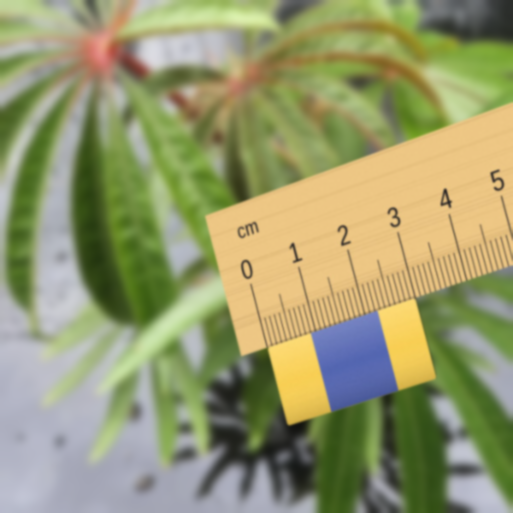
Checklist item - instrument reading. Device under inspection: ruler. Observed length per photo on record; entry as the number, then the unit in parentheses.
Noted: 3 (cm)
